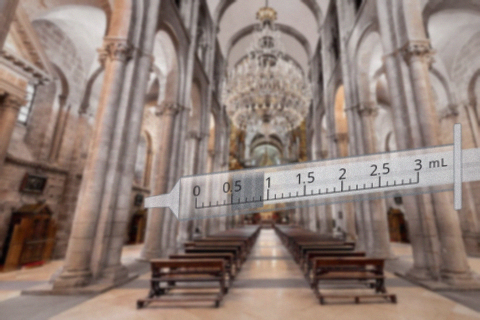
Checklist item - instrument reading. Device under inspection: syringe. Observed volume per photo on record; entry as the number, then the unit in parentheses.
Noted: 0.5 (mL)
